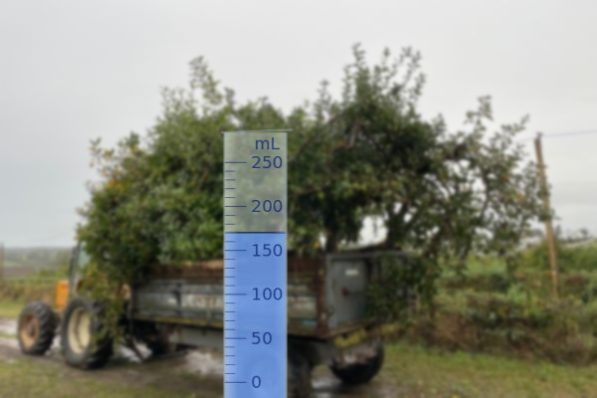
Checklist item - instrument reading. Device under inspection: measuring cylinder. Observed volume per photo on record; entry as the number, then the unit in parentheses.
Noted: 170 (mL)
